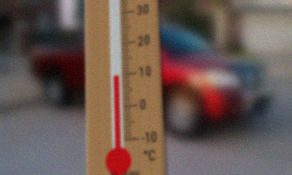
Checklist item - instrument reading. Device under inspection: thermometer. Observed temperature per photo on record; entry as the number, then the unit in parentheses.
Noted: 10 (°C)
